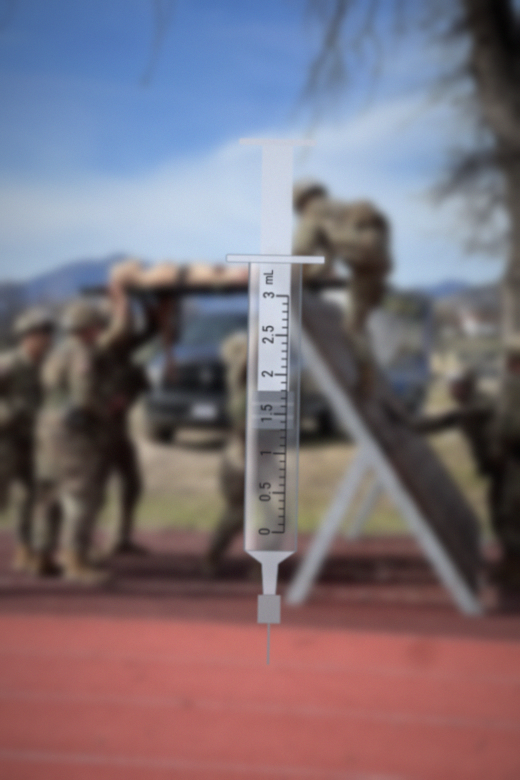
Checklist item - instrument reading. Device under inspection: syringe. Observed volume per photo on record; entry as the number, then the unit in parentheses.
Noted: 1.3 (mL)
